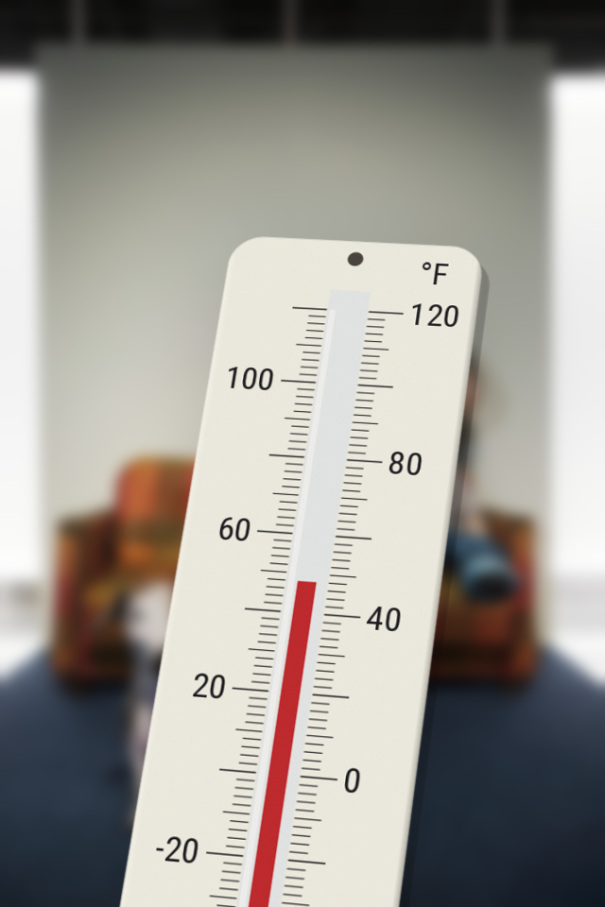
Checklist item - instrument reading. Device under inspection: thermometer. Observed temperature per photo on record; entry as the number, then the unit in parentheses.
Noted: 48 (°F)
